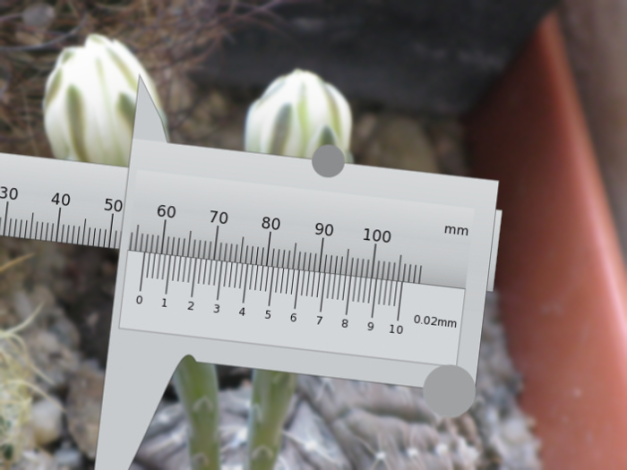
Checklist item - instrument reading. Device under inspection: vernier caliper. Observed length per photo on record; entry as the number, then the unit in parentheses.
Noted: 56.8 (mm)
